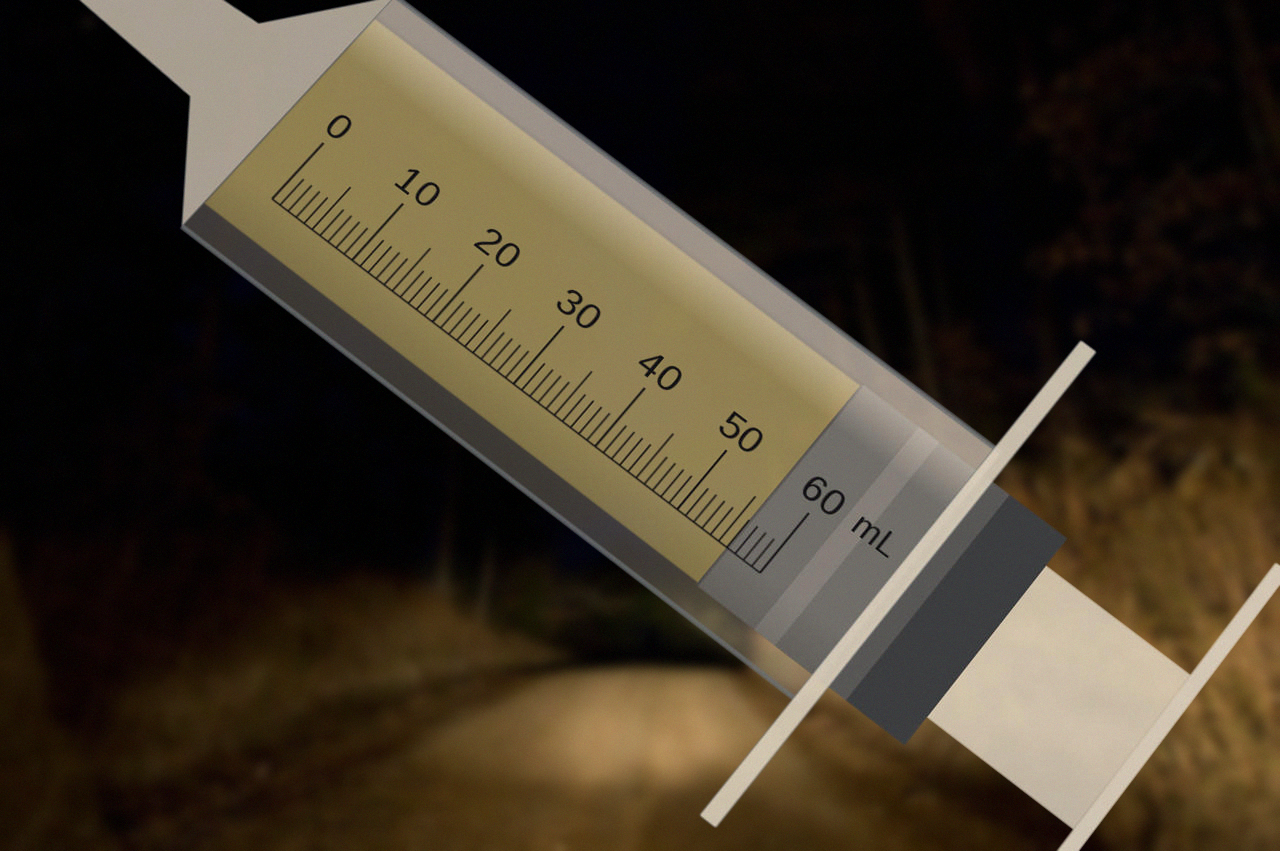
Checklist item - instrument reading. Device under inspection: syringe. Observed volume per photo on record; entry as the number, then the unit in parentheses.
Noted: 56 (mL)
